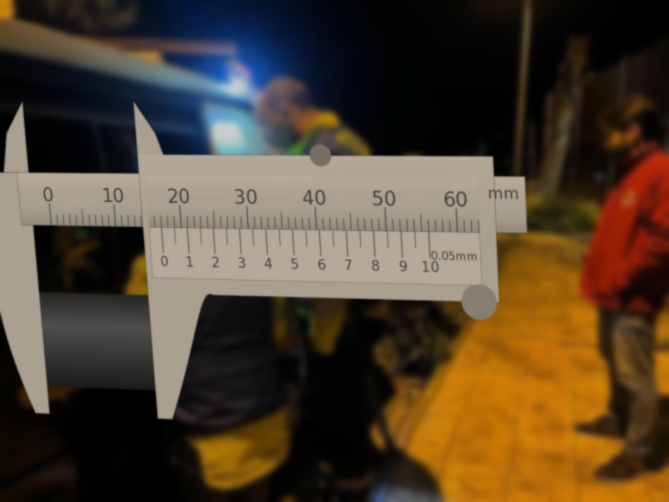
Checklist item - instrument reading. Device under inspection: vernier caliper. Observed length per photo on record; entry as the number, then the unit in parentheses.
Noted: 17.0 (mm)
